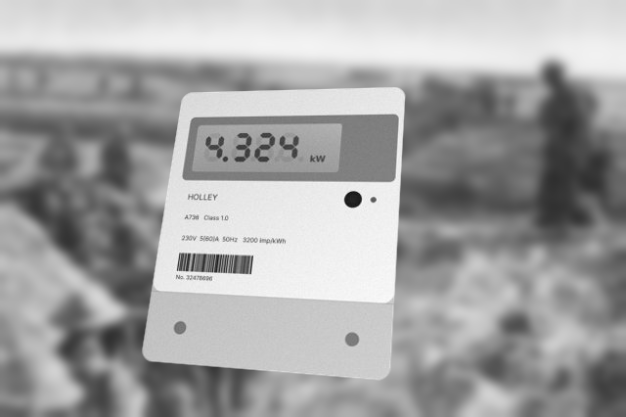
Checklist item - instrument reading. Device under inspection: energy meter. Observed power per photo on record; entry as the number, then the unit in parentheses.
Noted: 4.324 (kW)
